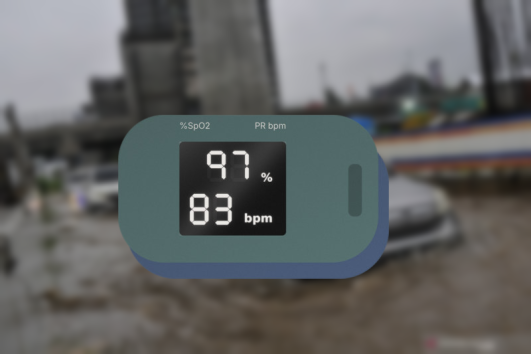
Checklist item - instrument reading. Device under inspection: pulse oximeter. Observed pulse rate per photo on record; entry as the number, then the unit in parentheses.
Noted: 83 (bpm)
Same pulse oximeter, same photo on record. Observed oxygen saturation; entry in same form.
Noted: 97 (%)
